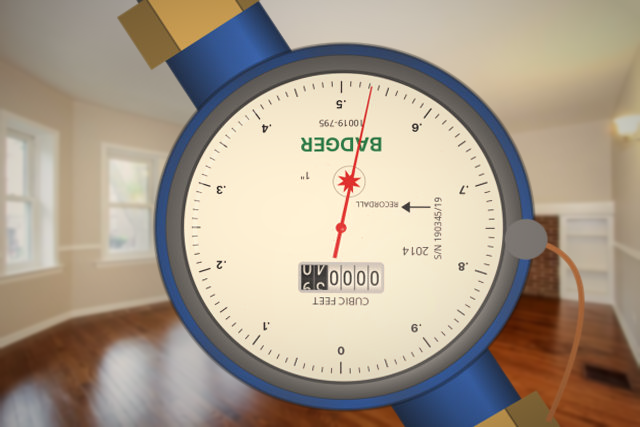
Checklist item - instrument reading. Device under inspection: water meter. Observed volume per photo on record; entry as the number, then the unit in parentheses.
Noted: 39.53 (ft³)
